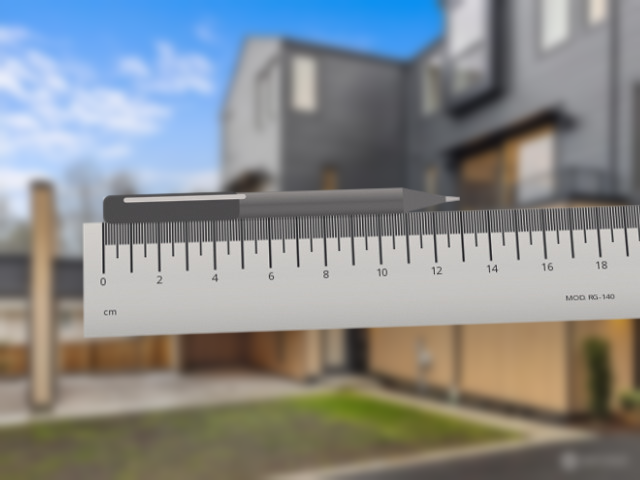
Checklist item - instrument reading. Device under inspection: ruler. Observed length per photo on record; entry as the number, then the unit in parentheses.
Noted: 13 (cm)
